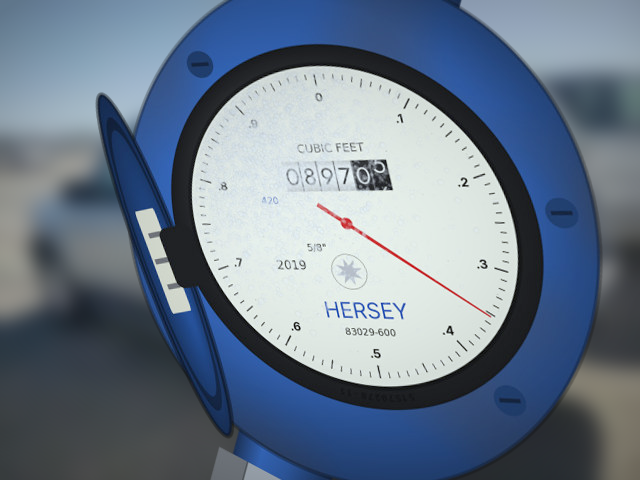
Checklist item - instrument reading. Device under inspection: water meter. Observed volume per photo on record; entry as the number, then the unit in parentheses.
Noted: 89705.35 (ft³)
